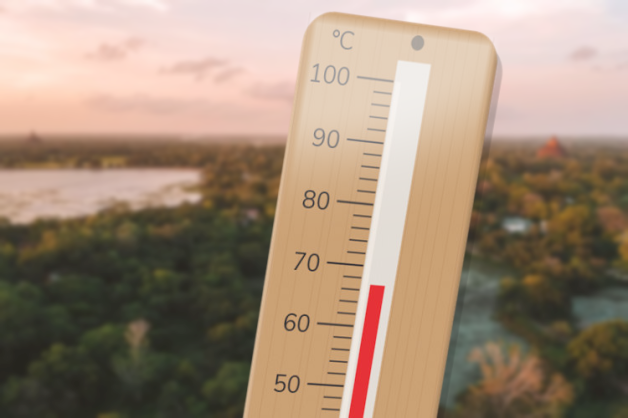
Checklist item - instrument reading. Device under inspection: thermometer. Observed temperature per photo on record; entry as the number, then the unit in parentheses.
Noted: 67 (°C)
